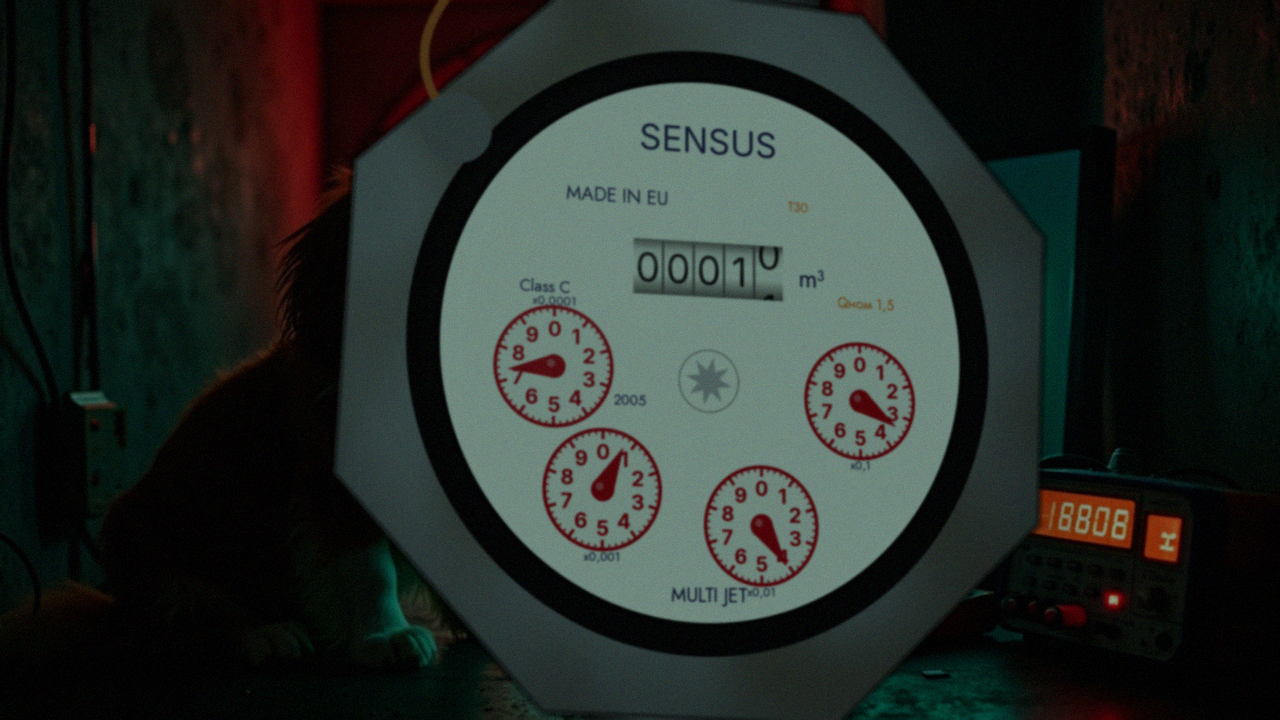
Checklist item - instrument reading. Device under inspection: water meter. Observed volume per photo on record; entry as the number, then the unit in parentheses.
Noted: 10.3407 (m³)
